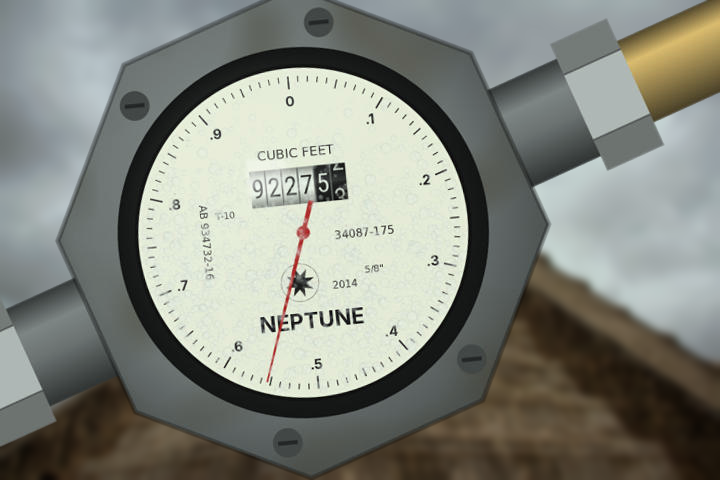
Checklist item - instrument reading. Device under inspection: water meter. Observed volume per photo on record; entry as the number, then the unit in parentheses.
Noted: 922752.55 (ft³)
